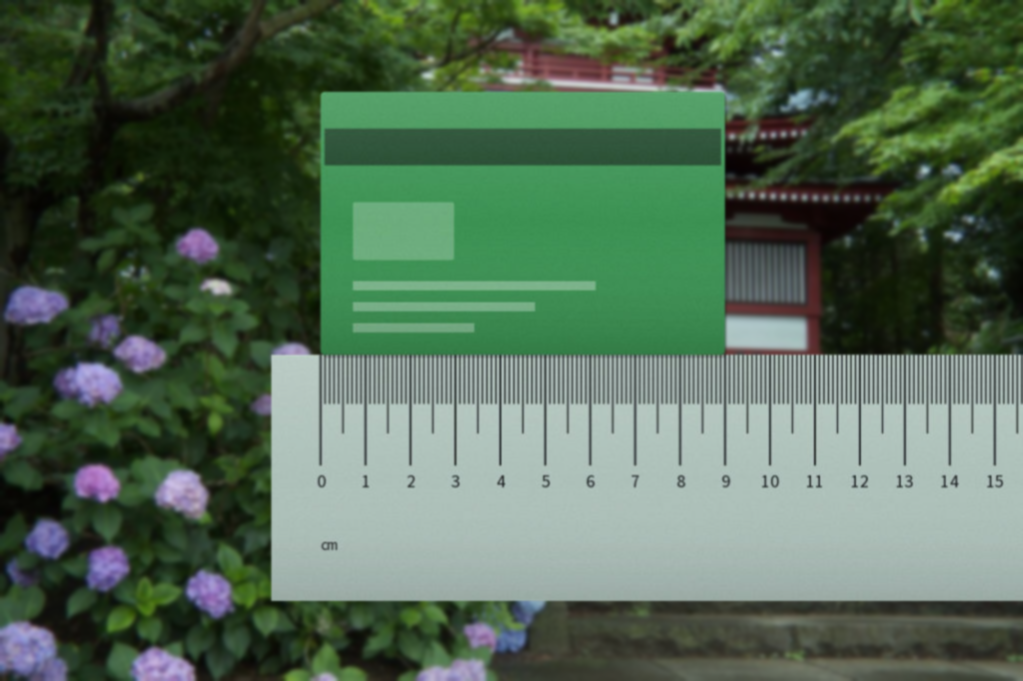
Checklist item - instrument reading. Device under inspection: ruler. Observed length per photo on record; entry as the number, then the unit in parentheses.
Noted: 9 (cm)
